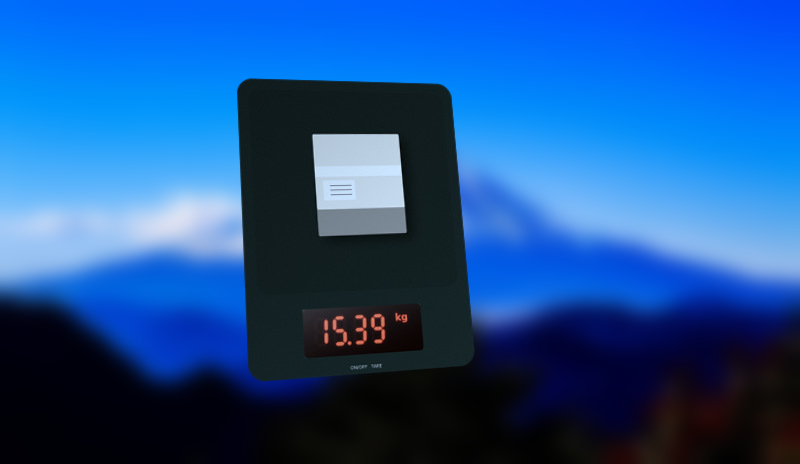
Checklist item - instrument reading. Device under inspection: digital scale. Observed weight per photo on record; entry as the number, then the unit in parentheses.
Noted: 15.39 (kg)
